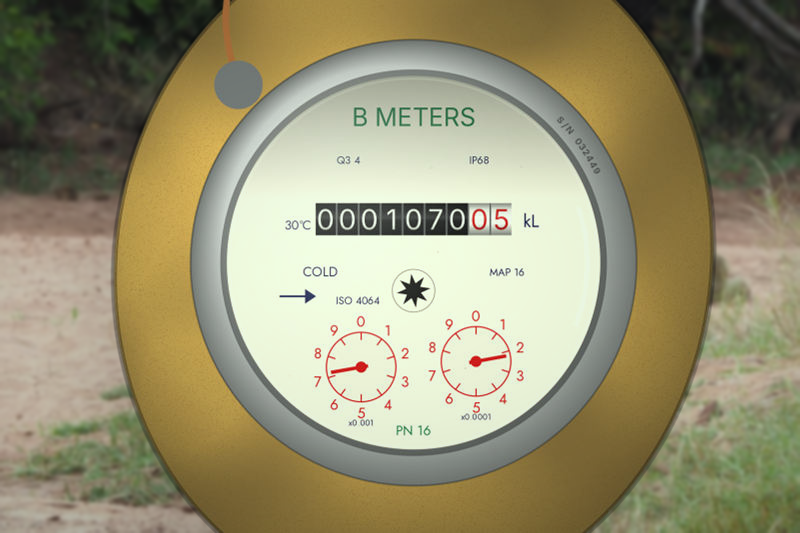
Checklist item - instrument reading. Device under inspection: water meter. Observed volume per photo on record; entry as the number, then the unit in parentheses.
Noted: 1070.0572 (kL)
